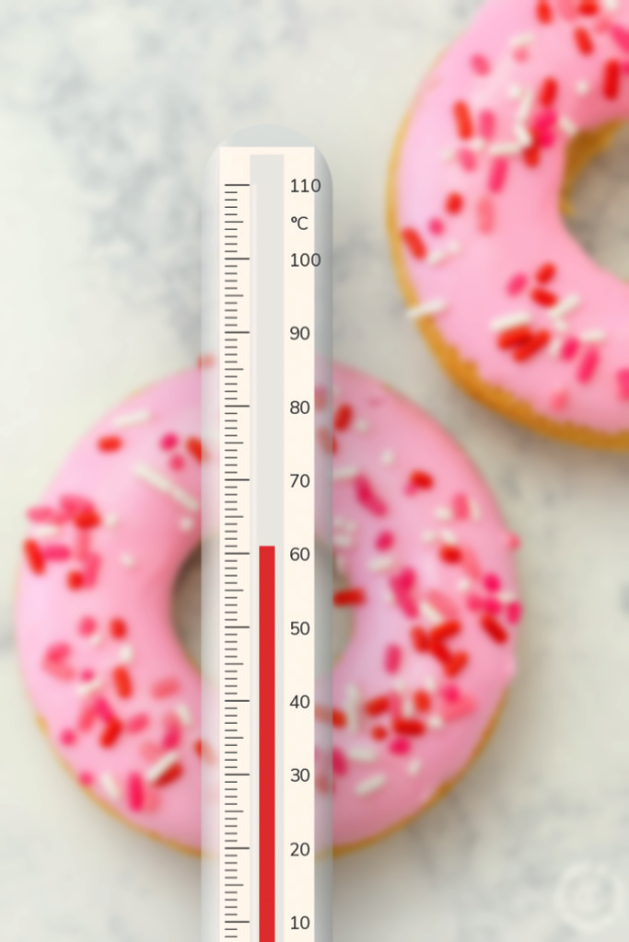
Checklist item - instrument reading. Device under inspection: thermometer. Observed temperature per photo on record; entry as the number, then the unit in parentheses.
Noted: 61 (°C)
